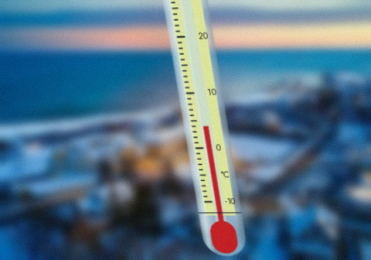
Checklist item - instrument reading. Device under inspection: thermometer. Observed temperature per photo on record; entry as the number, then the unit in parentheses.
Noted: 4 (°C)
